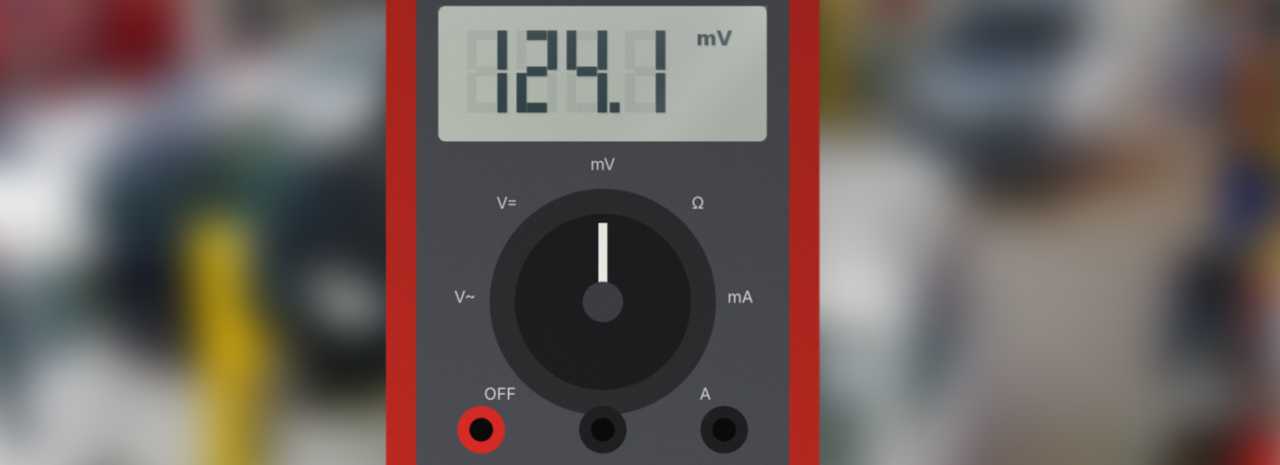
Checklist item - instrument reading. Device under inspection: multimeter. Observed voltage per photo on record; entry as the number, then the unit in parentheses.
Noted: 124.1 (mV)
